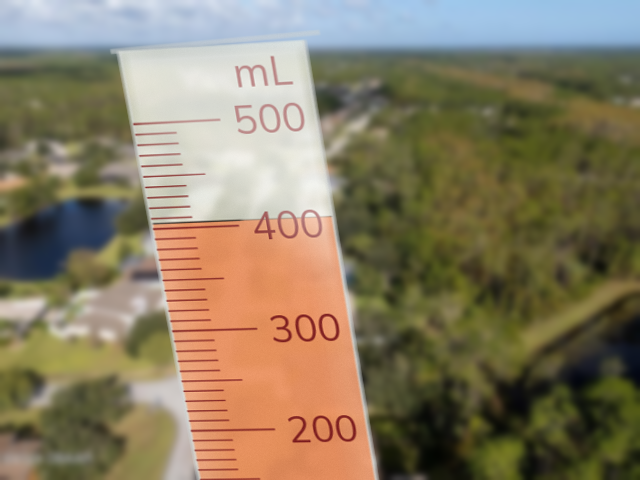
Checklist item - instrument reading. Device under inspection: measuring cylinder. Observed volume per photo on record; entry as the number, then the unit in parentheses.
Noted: 405 (mL)
